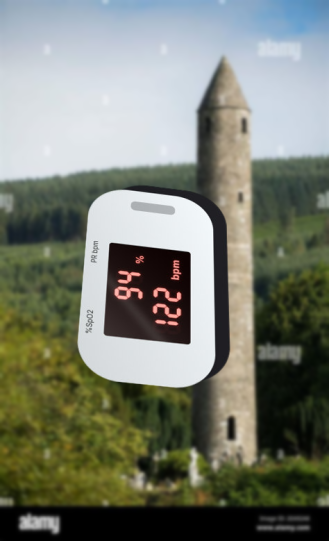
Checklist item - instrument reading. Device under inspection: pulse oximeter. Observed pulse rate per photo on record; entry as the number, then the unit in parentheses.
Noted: 122 (bpm)
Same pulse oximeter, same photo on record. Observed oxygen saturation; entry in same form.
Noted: 94 (%)
